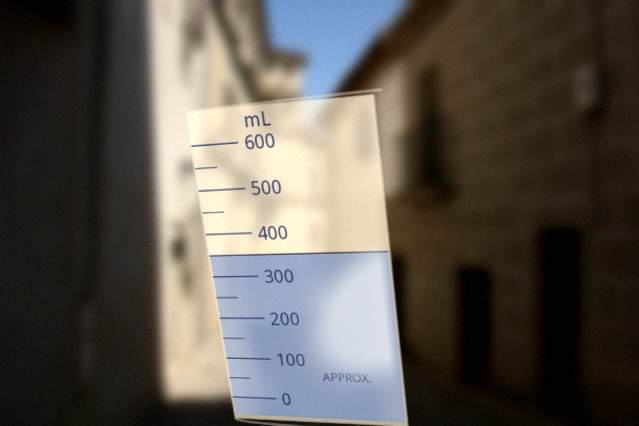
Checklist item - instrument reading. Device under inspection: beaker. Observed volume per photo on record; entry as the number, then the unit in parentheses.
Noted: 350 (mL)
